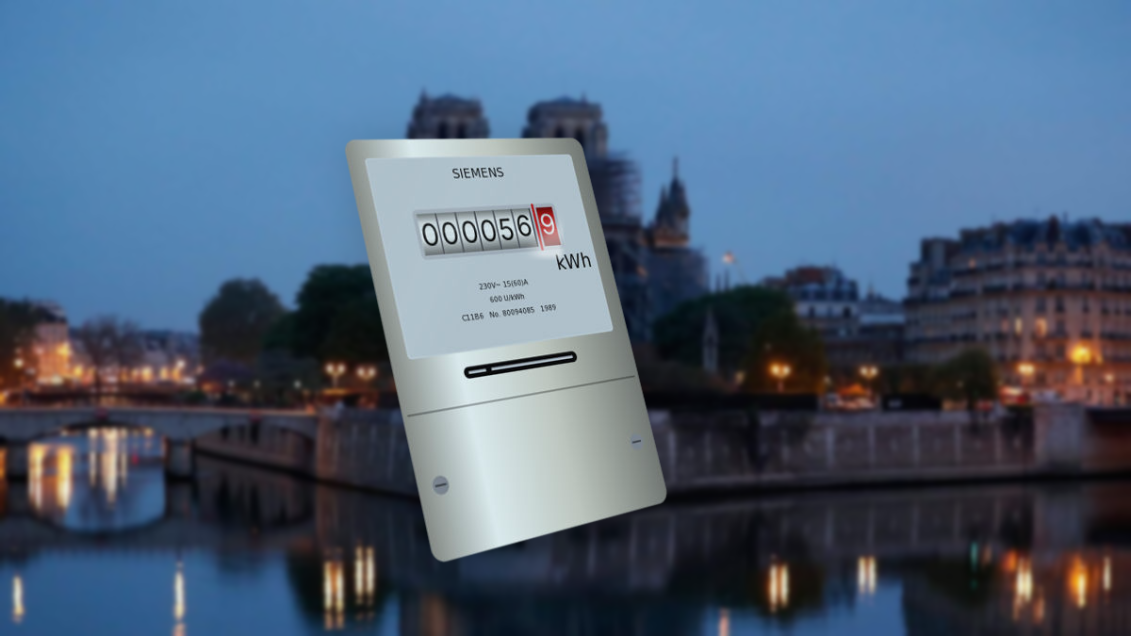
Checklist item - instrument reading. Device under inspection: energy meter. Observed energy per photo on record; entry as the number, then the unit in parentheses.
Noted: 56.9 (kWh)
